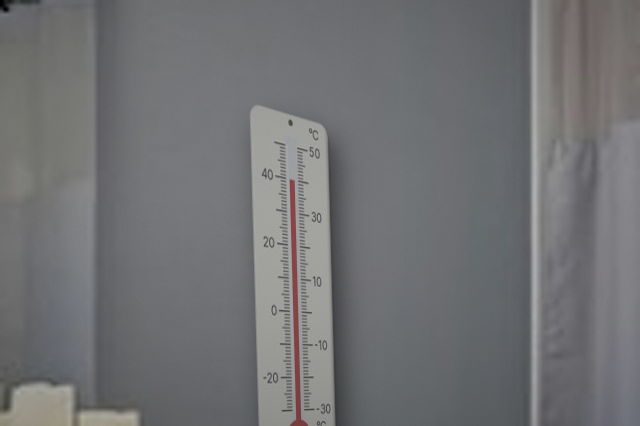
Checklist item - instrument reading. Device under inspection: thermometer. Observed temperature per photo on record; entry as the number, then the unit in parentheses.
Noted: 40 (°C)
